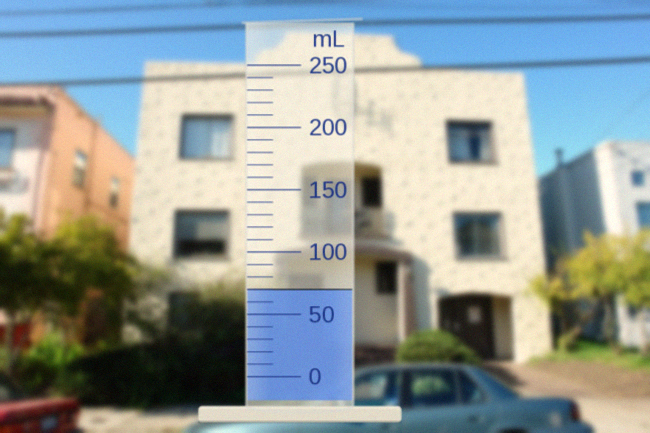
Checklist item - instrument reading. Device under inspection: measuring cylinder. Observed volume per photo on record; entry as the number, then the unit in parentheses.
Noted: 70 (mL)
